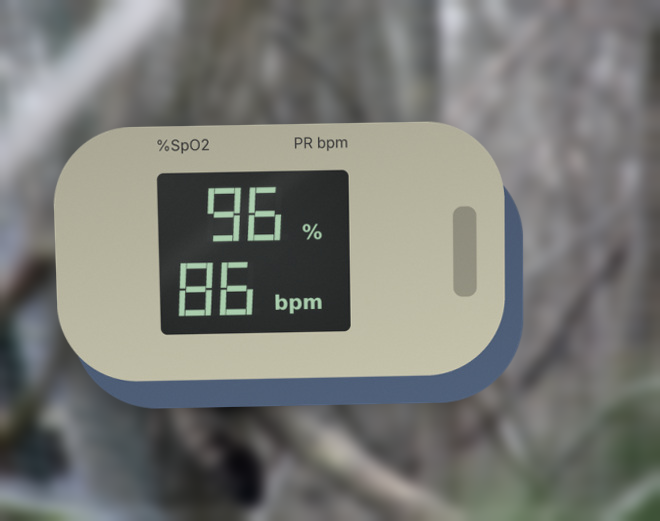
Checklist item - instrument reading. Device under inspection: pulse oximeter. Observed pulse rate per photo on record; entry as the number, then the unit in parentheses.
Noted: 86 (bpm)
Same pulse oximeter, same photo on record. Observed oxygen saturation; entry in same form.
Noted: 96 (%)
